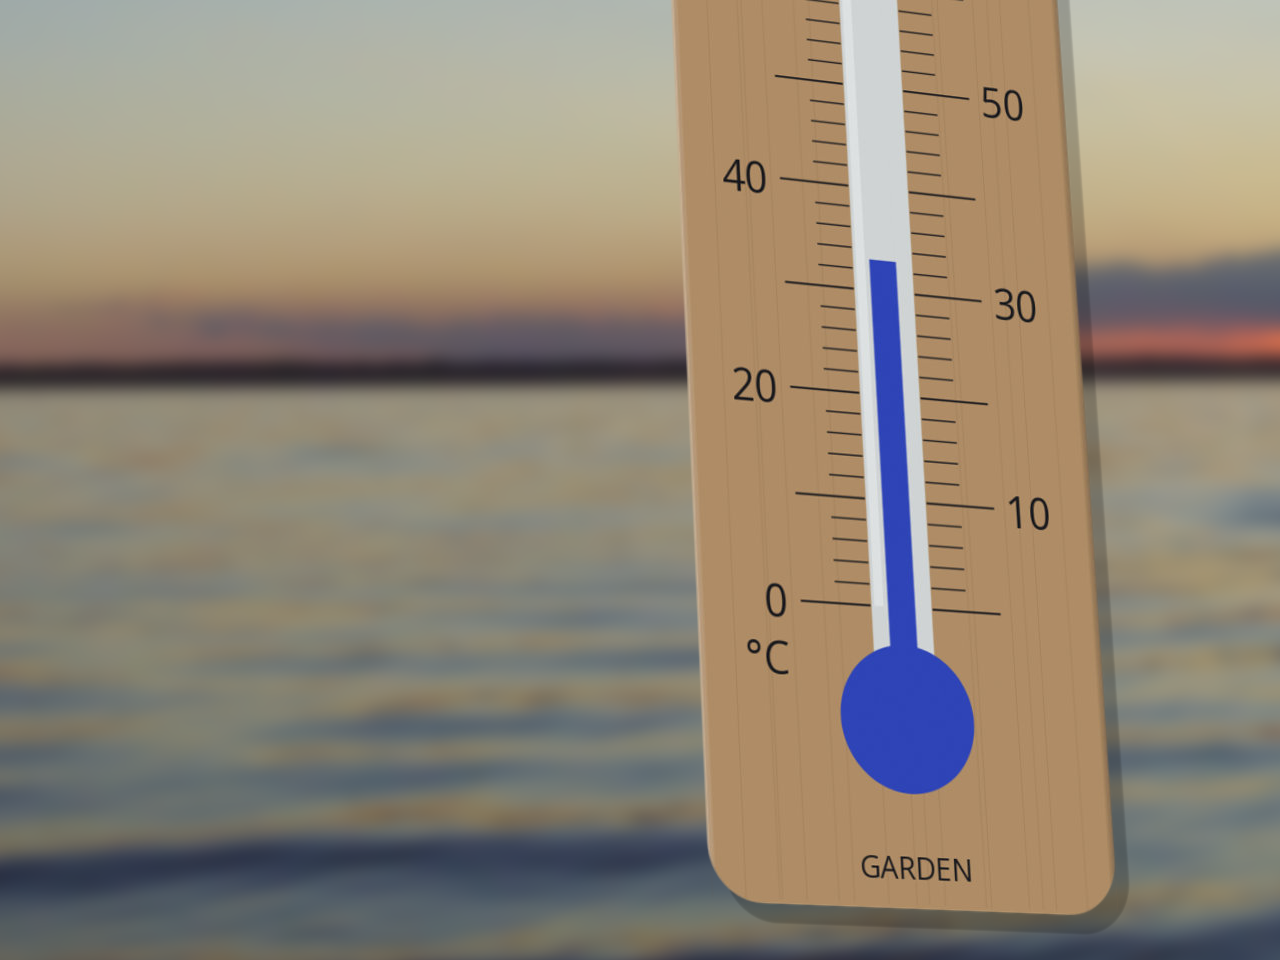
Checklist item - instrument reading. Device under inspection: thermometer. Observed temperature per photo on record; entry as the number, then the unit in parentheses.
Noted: 33 (°C)
